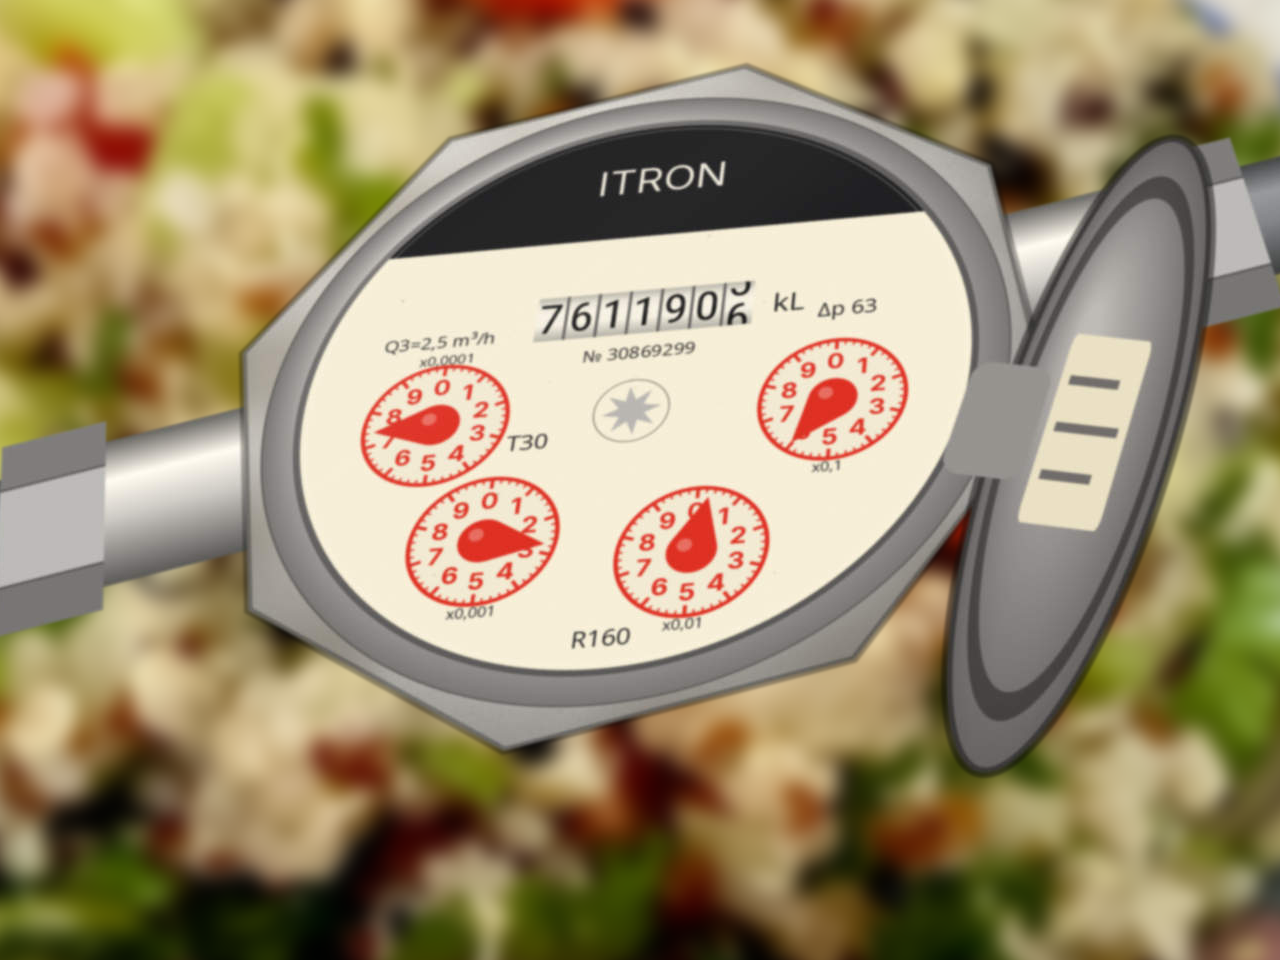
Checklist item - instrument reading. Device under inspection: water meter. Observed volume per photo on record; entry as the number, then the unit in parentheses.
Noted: 7611905.6027 (kL)
